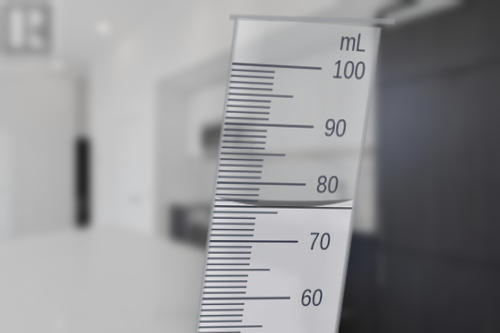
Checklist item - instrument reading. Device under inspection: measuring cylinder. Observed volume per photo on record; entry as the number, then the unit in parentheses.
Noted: 76 (mL)
